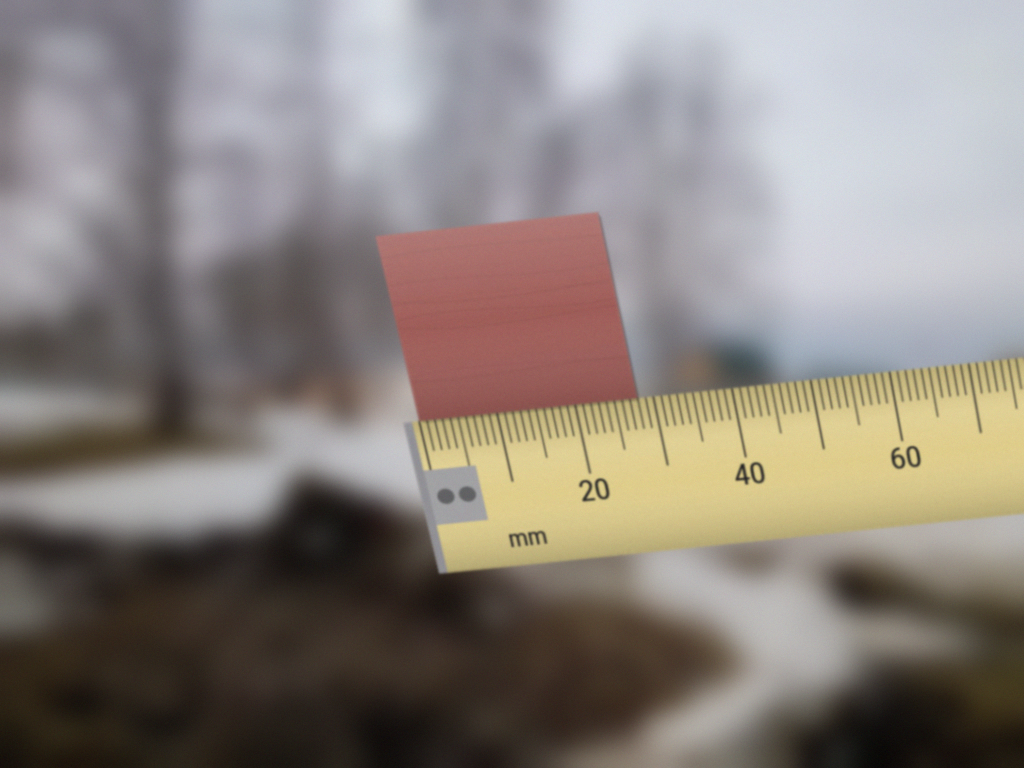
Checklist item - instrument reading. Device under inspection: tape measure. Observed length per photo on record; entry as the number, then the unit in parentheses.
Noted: 28 (mm)
